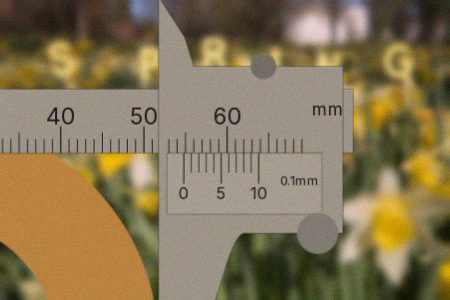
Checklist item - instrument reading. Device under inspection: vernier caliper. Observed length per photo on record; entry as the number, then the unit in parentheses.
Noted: 54.8 (mm)
